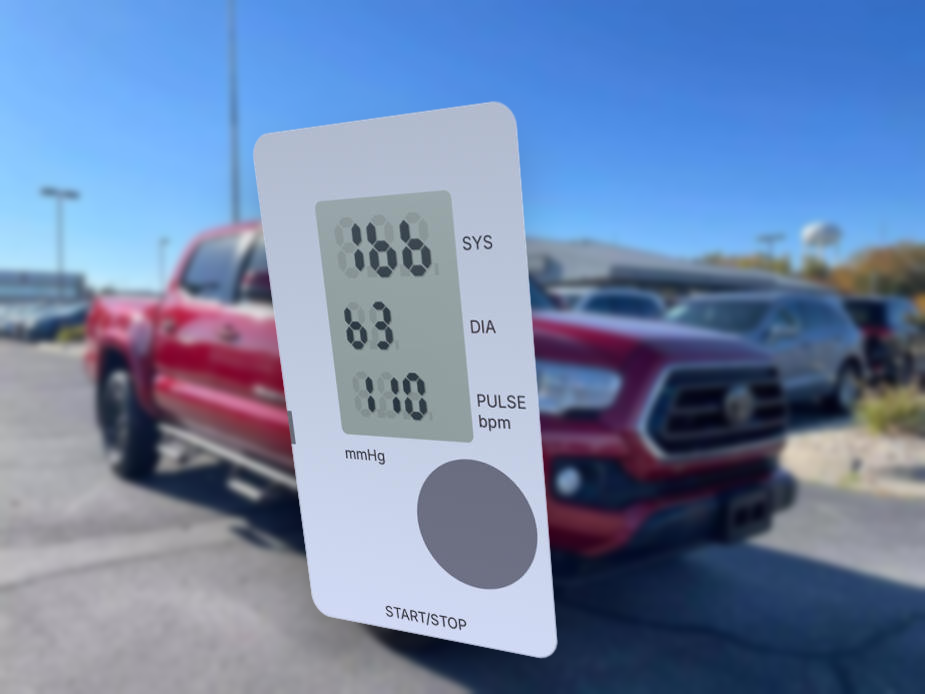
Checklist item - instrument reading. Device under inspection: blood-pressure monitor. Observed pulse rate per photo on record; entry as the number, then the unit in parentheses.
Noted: 110 (bpm)
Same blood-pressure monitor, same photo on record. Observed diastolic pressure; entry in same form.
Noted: 63 (mmHg)
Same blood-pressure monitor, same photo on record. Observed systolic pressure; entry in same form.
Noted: 166 (mmHg)
